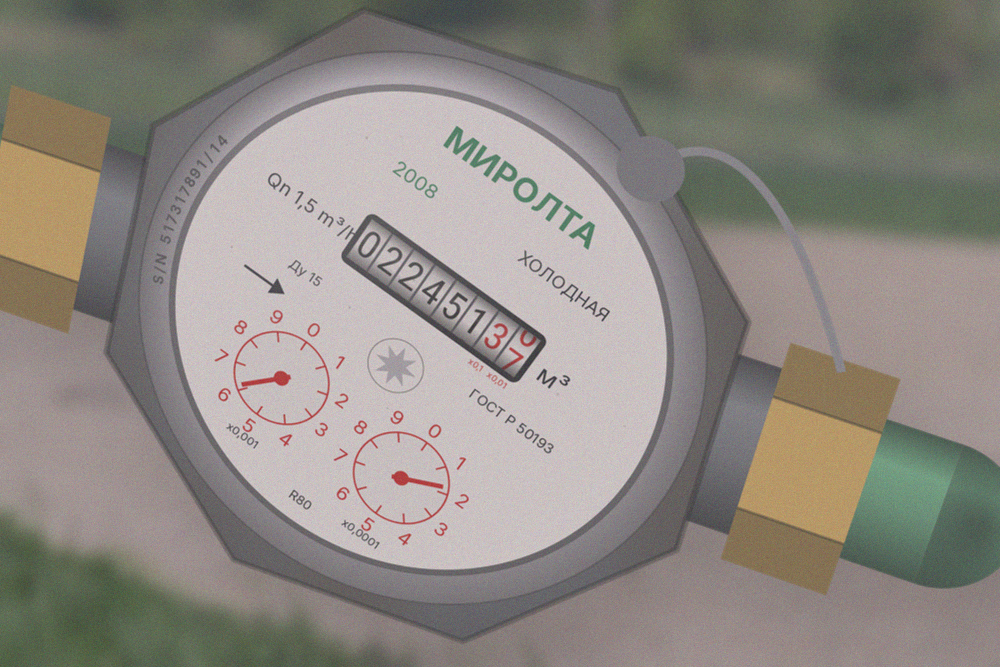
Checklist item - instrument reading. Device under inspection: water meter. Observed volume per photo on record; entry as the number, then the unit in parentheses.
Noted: 22451.3661 (m³)
